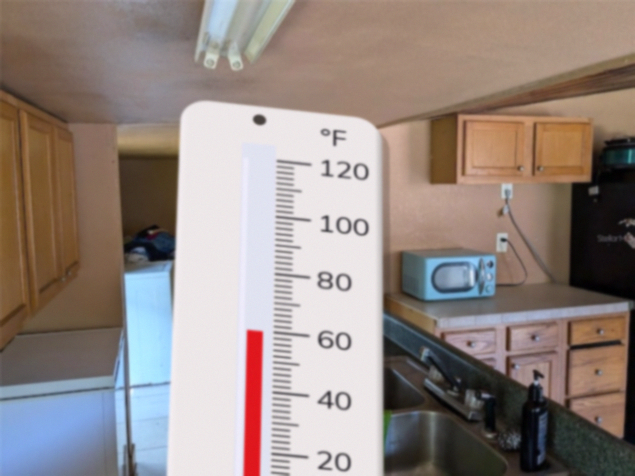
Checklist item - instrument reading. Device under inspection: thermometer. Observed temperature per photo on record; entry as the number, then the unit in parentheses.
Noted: 60 (°F)
